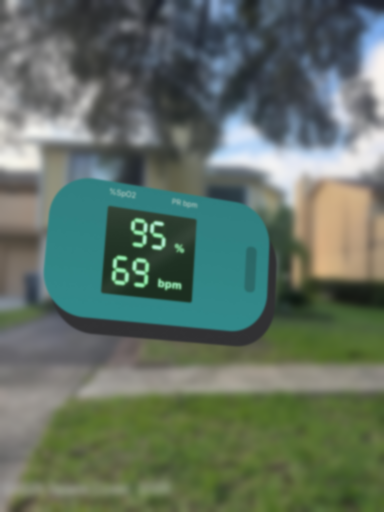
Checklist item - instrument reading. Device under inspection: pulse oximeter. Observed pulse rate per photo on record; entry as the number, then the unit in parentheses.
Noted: 69 (bpm)
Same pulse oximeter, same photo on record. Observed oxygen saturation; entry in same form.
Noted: 95 (%)
